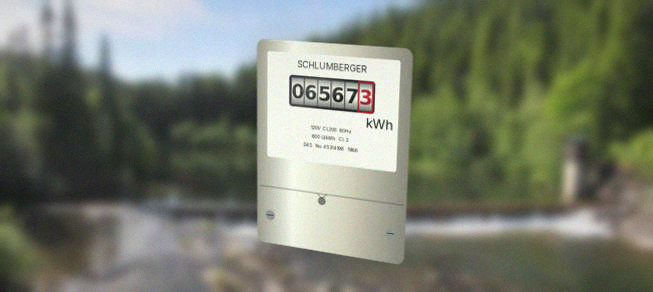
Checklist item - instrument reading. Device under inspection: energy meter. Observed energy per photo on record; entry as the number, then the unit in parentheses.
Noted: 6567.3 (kWh)
